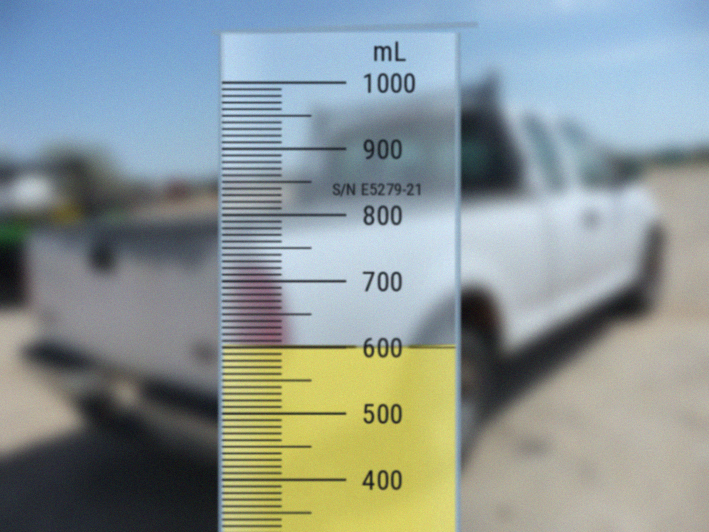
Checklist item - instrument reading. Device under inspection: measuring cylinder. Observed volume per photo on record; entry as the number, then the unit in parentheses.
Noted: 600 (mL)
